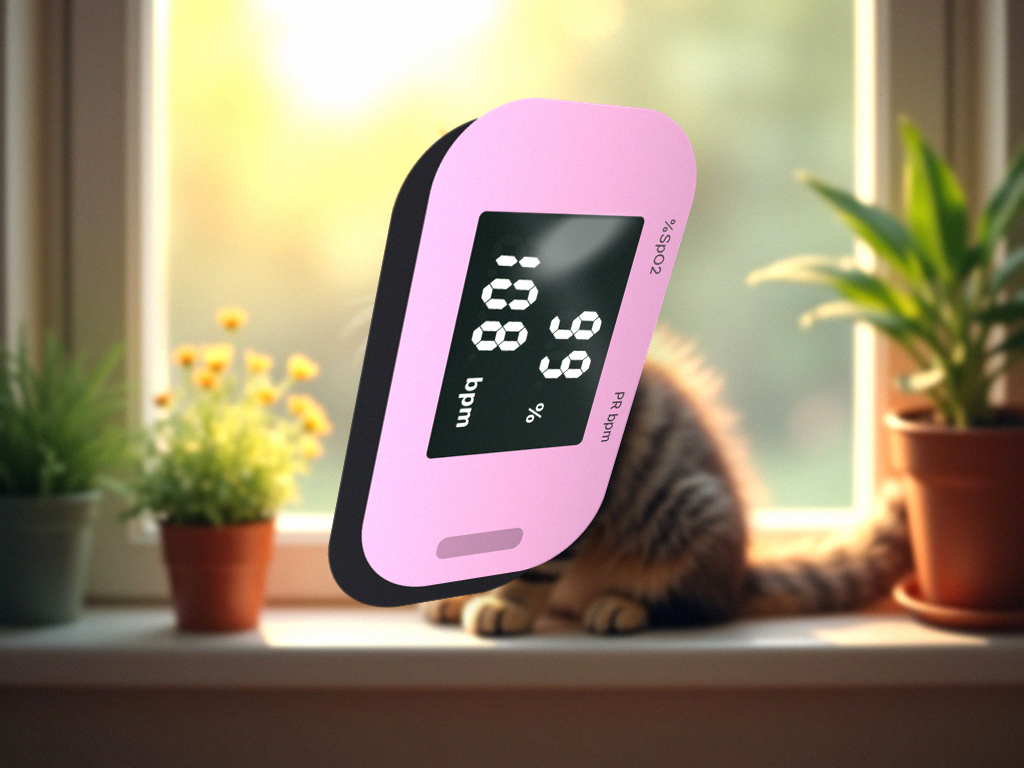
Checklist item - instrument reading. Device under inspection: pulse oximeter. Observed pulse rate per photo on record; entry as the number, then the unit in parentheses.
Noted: 108 (bpm)
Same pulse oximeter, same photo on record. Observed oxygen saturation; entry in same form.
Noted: 99 (%)
